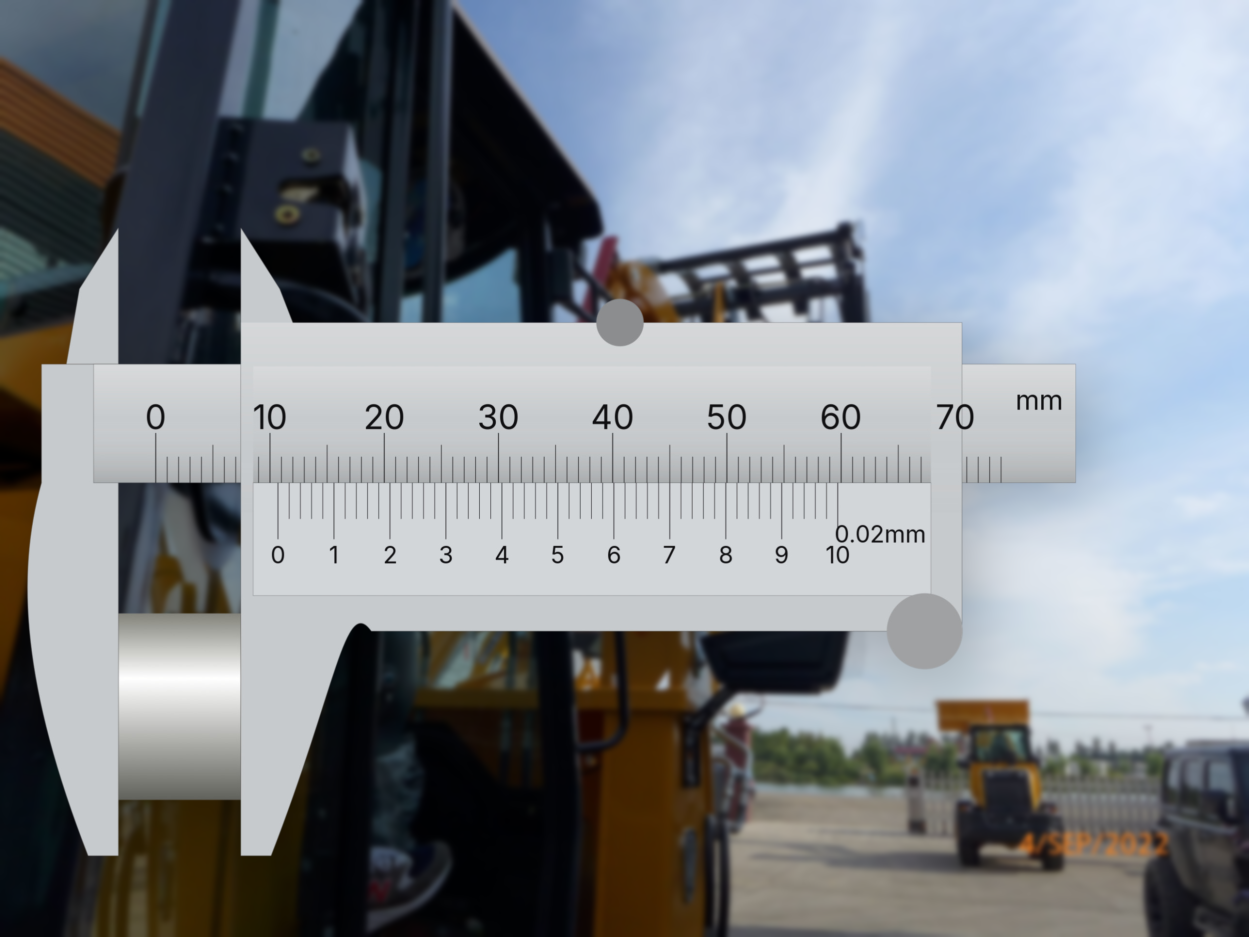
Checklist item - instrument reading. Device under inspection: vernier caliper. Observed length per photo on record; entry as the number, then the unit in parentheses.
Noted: 10.7 (mm)
